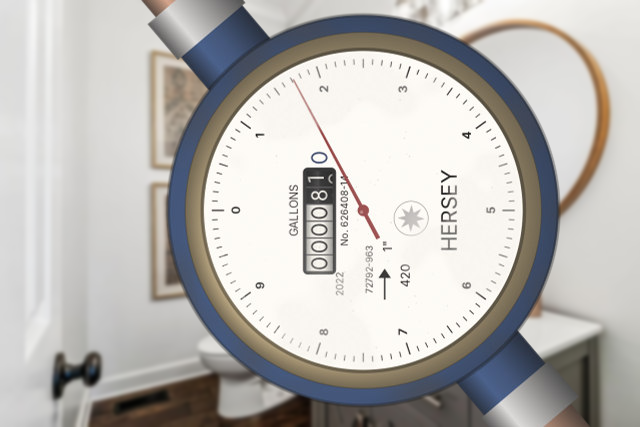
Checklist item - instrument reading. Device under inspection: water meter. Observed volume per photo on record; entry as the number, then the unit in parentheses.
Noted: 811.7 (gal)
